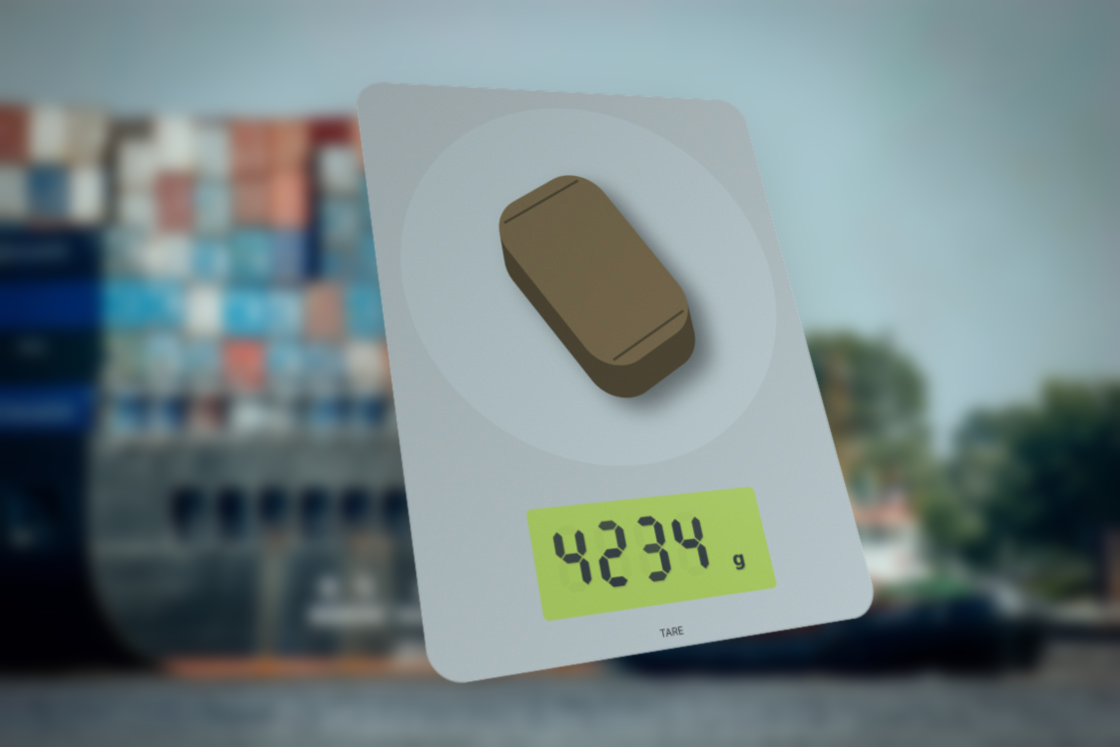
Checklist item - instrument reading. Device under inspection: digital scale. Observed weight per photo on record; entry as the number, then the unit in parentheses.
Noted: 4234 (g)
